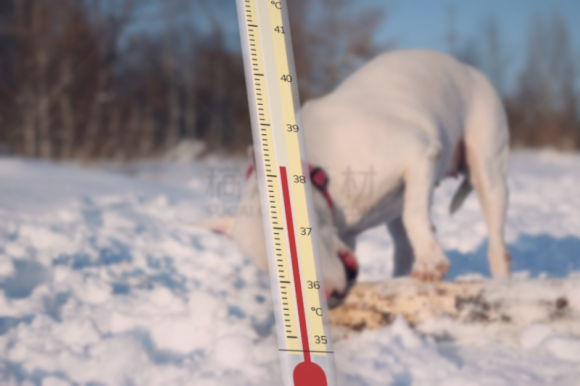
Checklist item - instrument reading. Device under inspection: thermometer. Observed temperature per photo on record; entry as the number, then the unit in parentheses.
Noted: 38.2 (°C)
